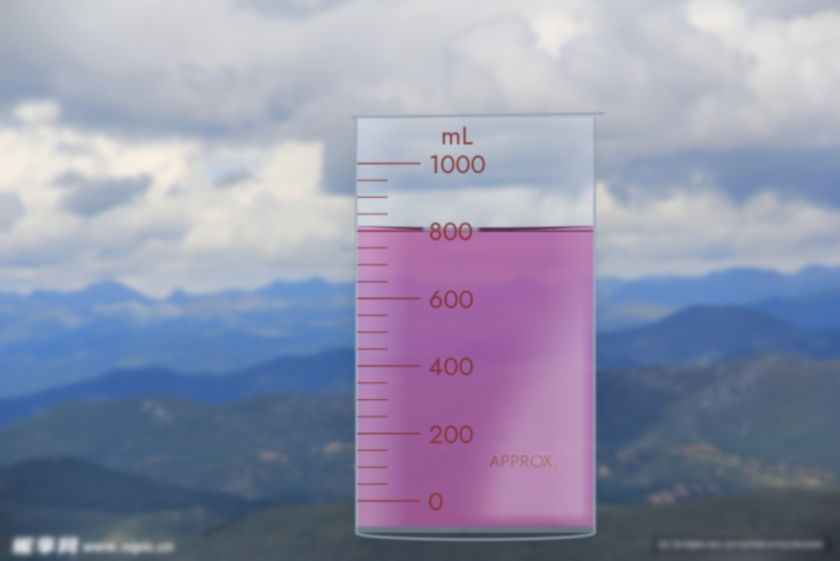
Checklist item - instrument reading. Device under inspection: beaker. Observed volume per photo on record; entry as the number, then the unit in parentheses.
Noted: 800 (mL)
